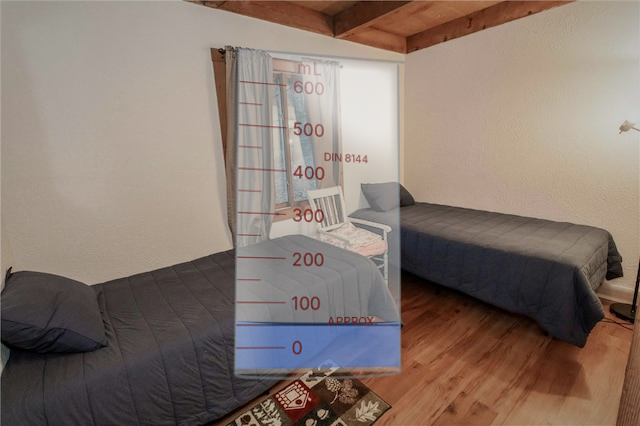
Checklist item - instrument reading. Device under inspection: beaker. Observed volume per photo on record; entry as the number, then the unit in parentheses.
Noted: 50 (mL)
